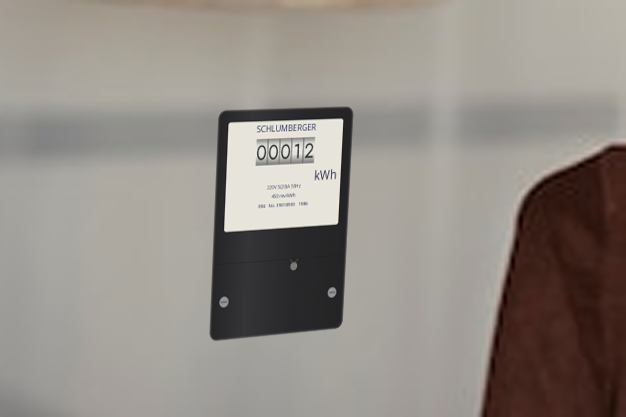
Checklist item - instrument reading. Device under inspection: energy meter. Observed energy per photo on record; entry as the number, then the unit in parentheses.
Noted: 12 (kWh)
